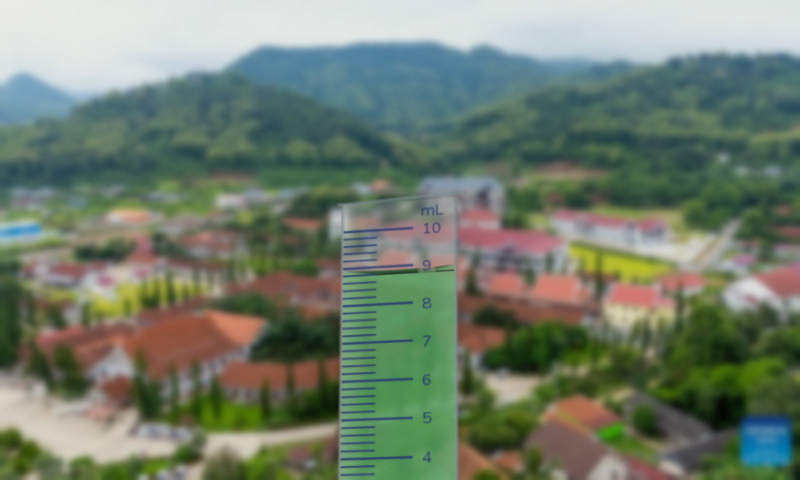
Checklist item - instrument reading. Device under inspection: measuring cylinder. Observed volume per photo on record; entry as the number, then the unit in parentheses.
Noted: 8.8 (mL)
